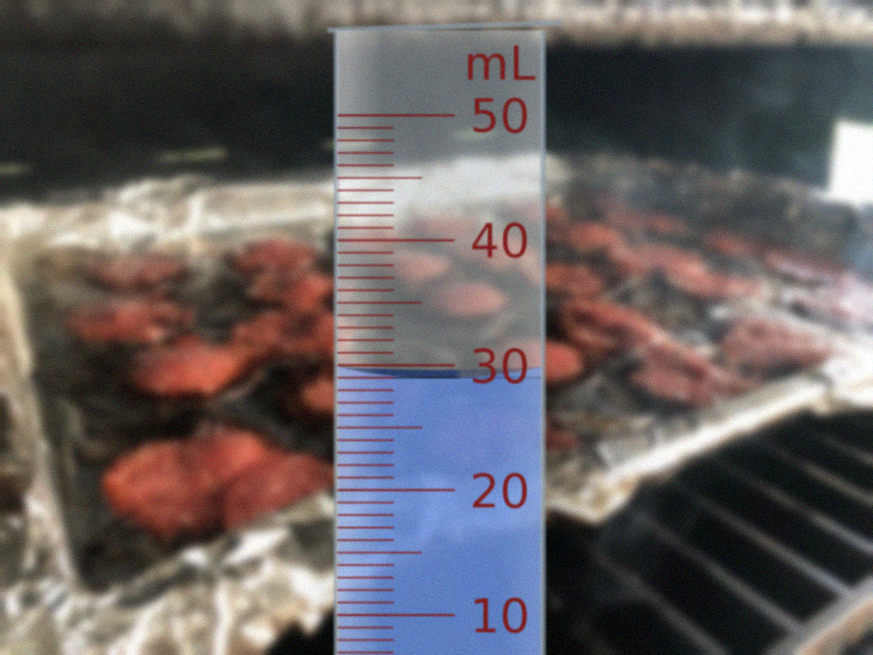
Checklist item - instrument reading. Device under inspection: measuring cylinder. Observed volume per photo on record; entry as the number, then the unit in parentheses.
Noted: 29 (mL)
